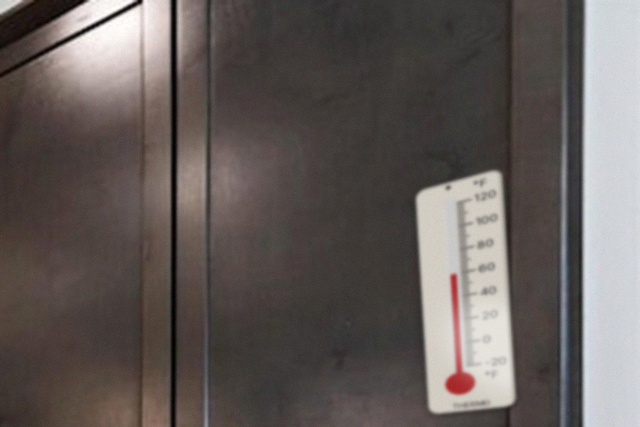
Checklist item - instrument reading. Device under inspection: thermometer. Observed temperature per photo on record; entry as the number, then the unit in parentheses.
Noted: 60 (°F)
